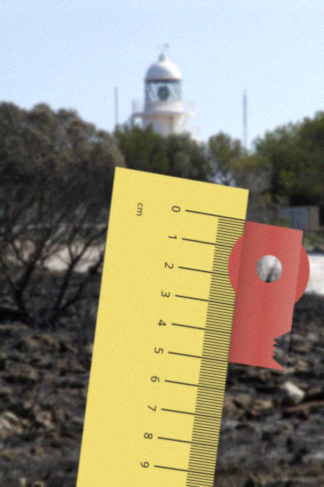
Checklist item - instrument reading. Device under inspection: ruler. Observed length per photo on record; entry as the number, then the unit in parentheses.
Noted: 5 (cm)
